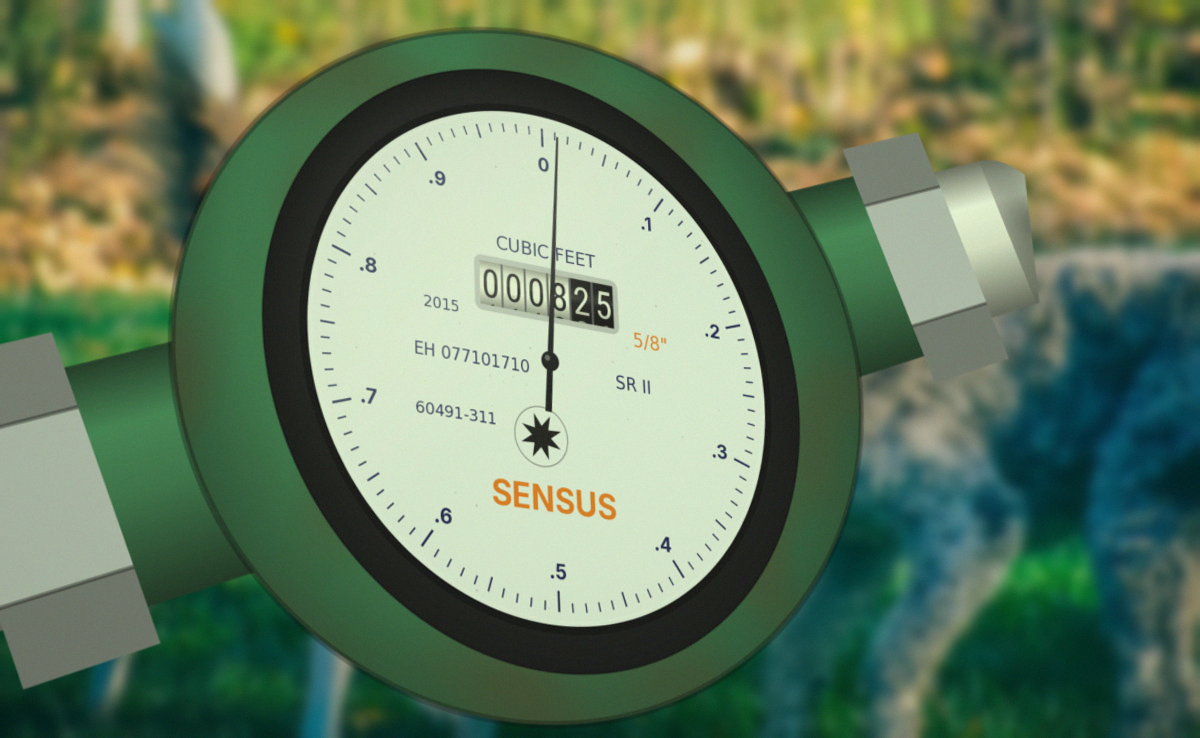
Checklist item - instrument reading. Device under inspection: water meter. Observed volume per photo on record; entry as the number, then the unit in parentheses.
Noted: 825.01 (ft³)
